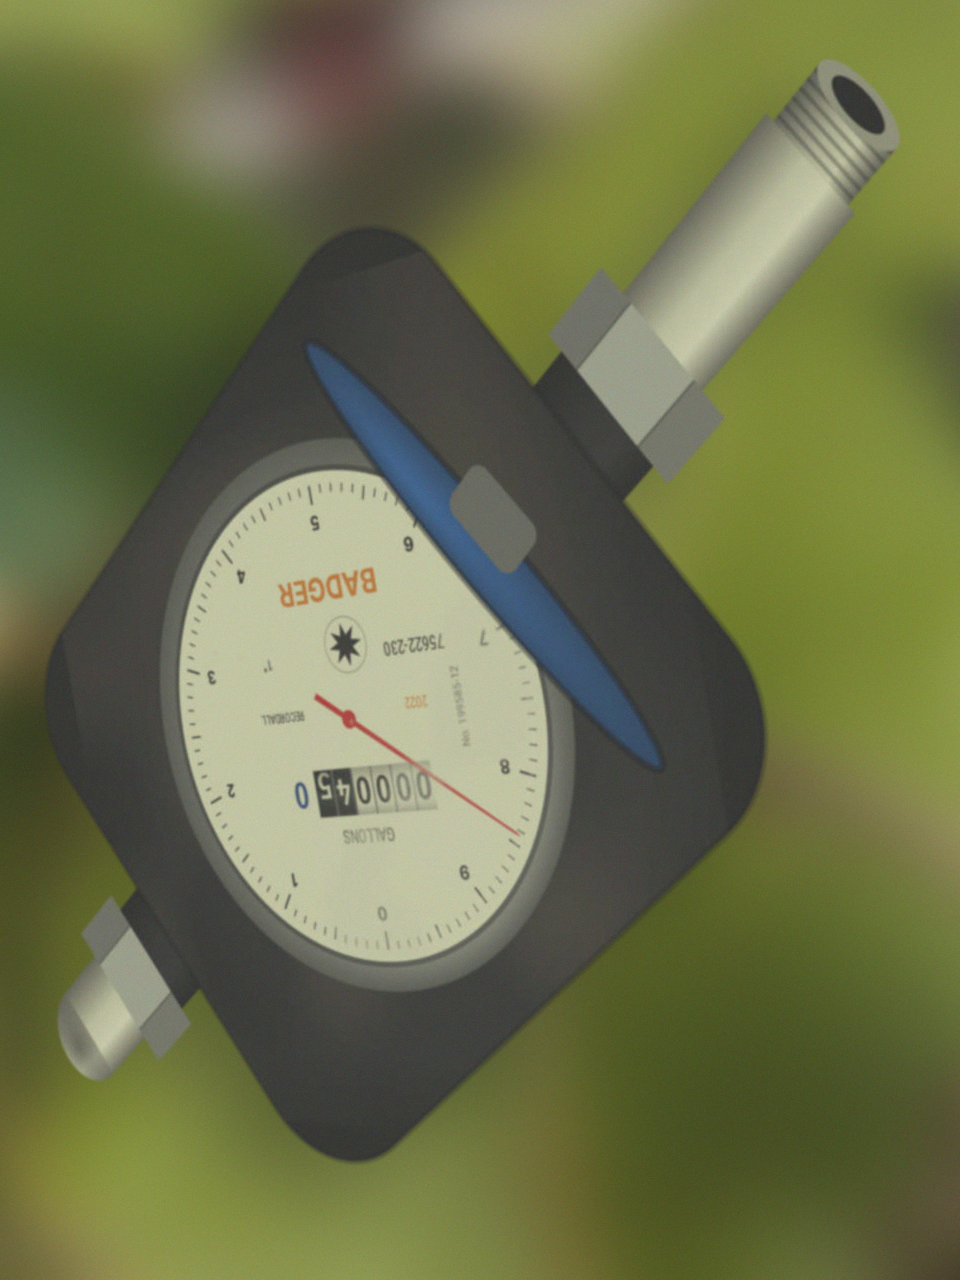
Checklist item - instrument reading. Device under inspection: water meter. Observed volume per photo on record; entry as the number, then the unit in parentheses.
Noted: 448.4 (gal)
